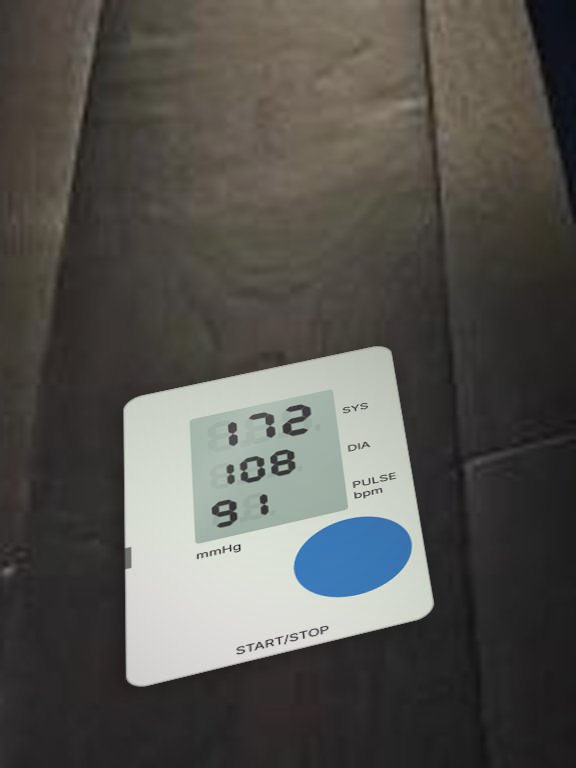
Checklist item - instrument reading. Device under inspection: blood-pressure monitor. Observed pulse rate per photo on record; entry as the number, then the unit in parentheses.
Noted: 91 (bpm)
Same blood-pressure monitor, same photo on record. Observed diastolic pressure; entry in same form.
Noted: 108 (mmHg)
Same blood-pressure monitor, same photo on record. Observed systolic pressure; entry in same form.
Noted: 172 (mmHg)
